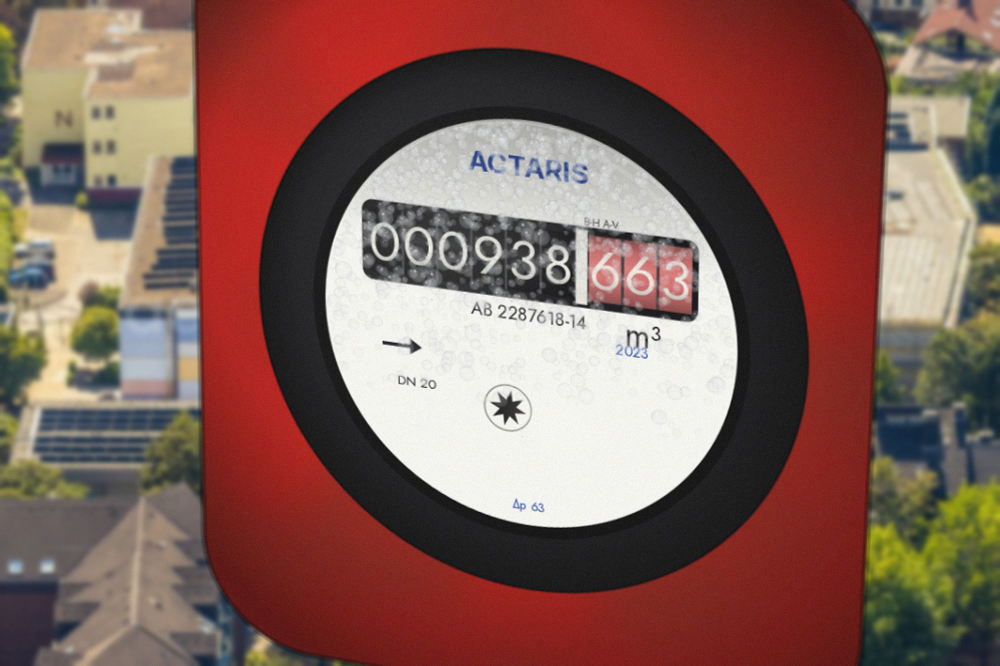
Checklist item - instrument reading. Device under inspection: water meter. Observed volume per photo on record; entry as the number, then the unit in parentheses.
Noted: 938.663 (m³)
